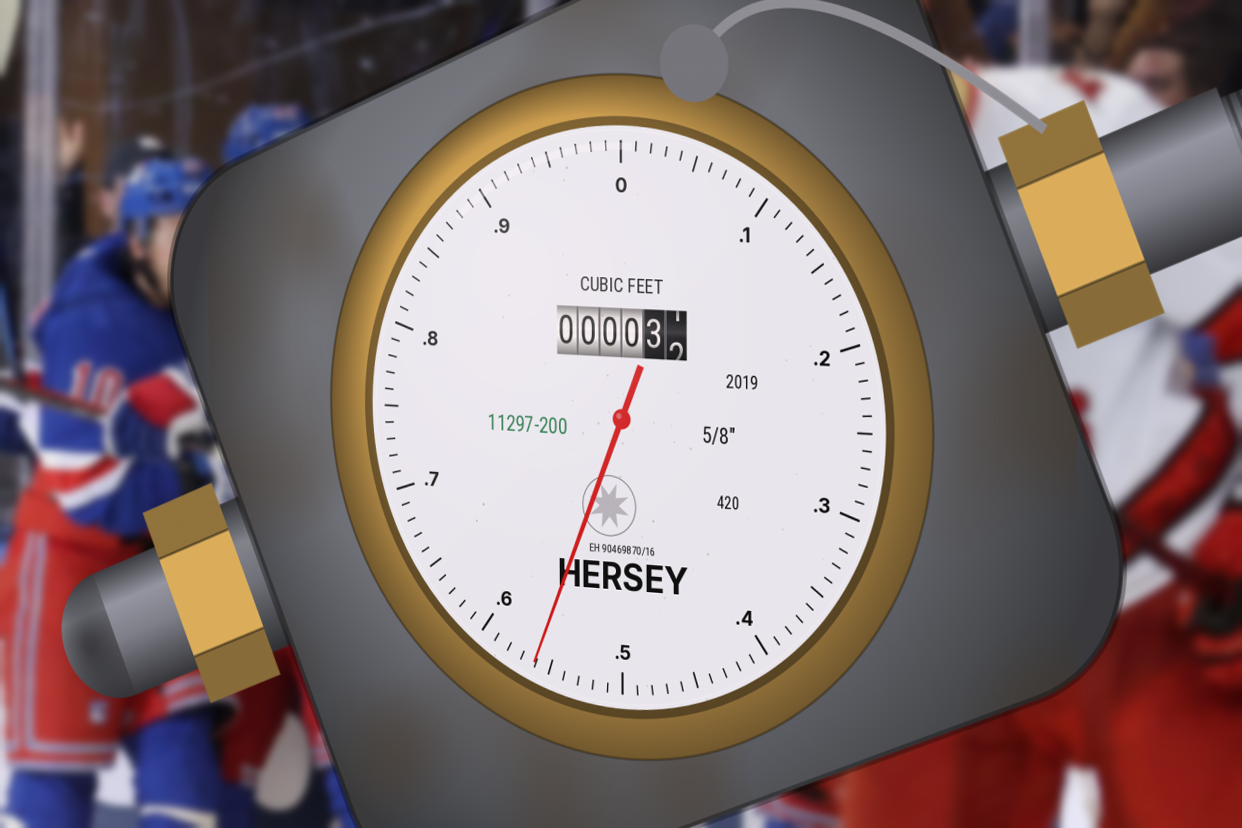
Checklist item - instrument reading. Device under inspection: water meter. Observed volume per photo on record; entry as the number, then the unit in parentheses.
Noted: 31.56 (ft³)
